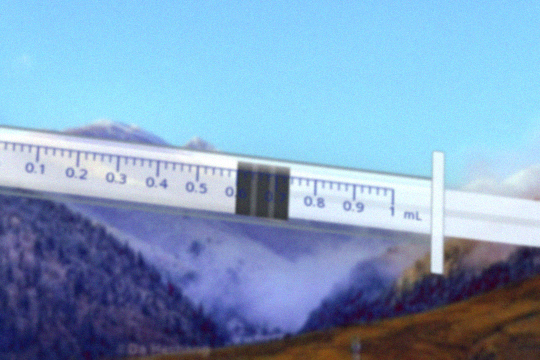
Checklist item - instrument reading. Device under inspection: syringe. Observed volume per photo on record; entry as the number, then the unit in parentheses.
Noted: 0.6 (mL)
